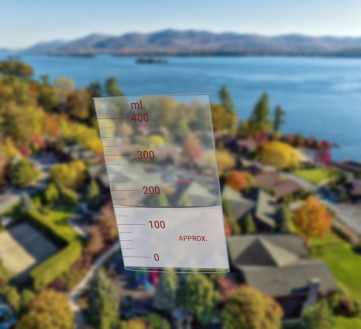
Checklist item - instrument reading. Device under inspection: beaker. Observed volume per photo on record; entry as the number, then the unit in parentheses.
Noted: 150 (mL)
